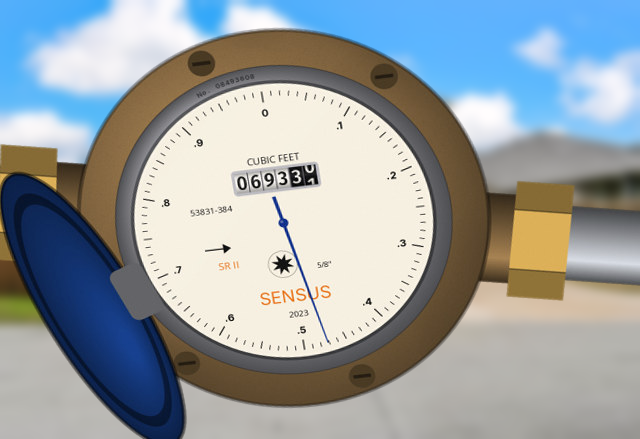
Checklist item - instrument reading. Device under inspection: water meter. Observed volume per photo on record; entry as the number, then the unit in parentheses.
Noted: 69330.47 (ft³)
